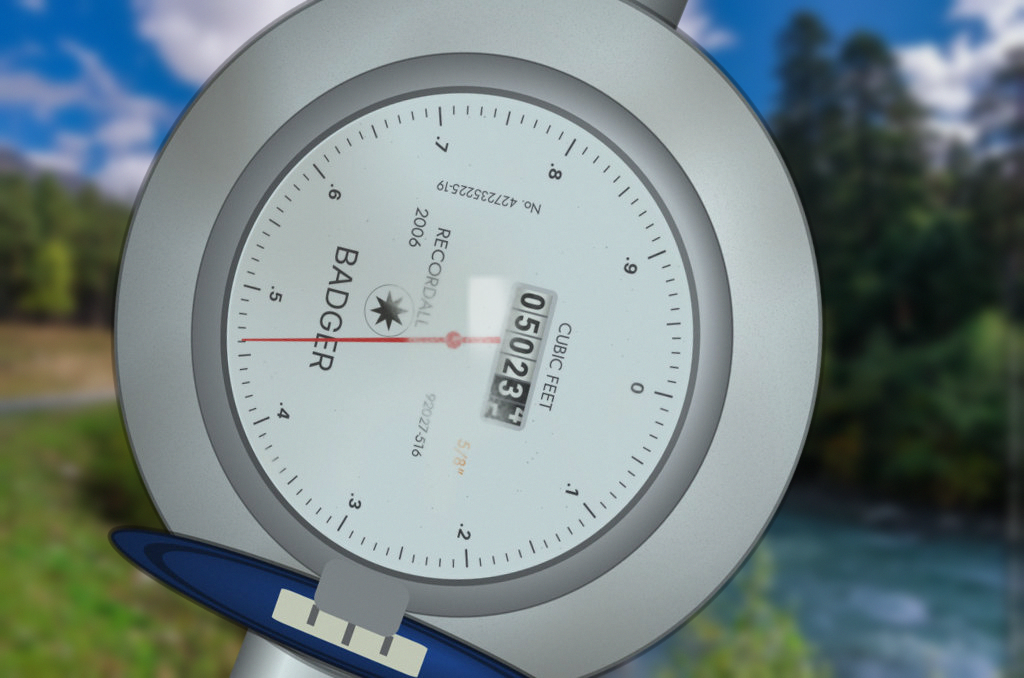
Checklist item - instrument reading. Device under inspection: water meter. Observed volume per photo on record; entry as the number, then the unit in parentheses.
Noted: 50234.46 (ft³)
